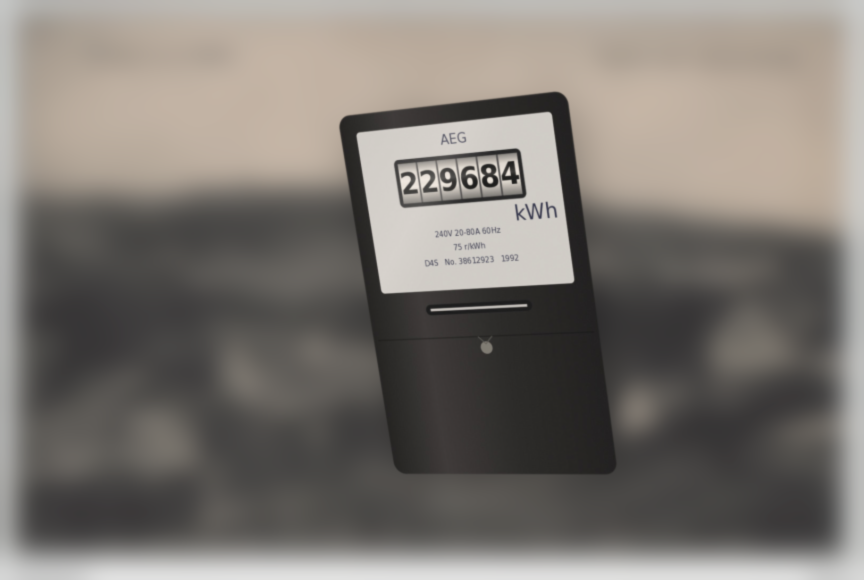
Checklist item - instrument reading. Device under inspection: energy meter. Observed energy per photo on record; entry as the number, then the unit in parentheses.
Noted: 229684 (kWh)
